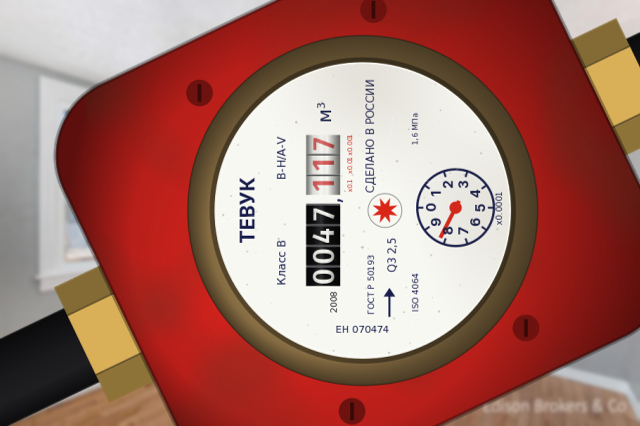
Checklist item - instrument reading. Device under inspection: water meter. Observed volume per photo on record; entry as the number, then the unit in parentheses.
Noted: 47.1178 (m³)
